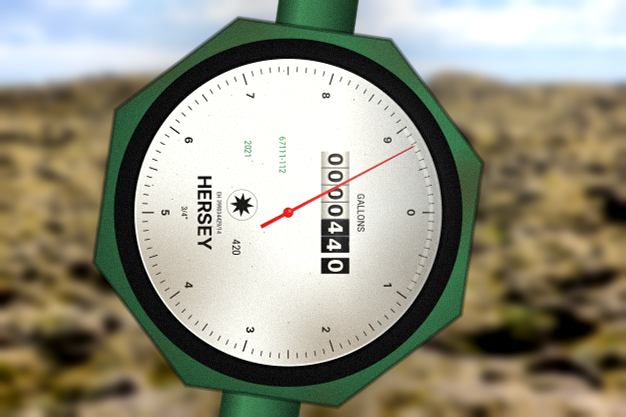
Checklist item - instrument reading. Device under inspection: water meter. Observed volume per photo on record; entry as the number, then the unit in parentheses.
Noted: 439.2 (gal)
